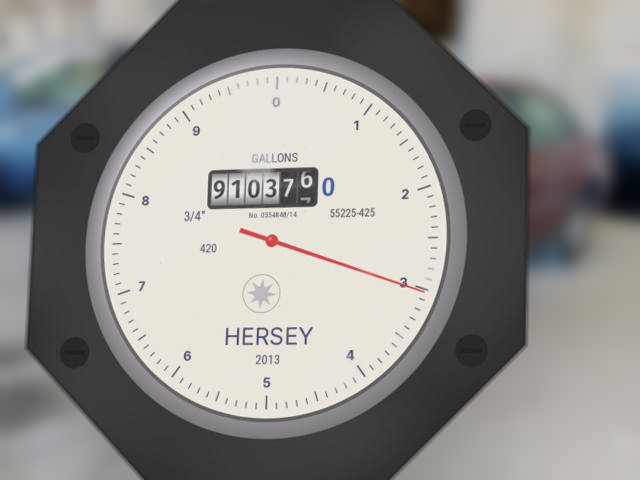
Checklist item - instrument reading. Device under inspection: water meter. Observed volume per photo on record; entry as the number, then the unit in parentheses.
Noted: 9103763.0 (gal)
